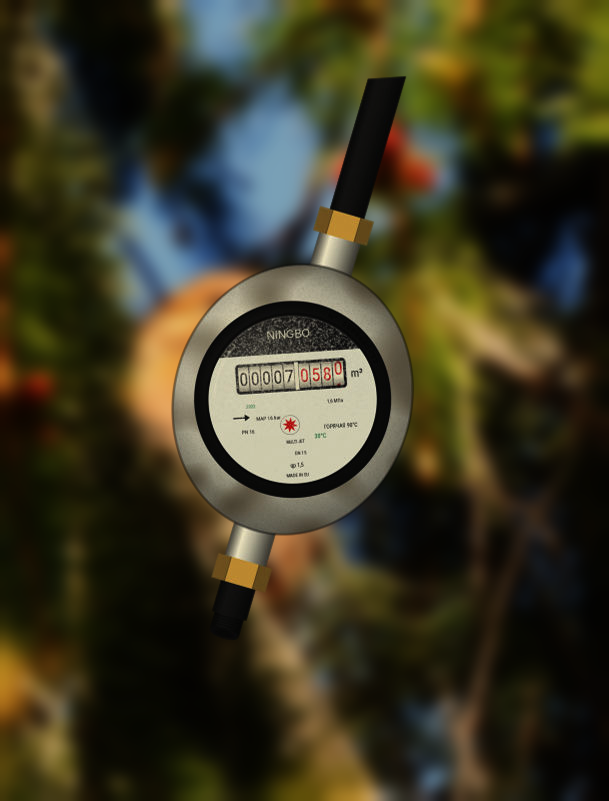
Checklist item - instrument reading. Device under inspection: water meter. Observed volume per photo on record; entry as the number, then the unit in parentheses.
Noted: 7.0580 (m³)
